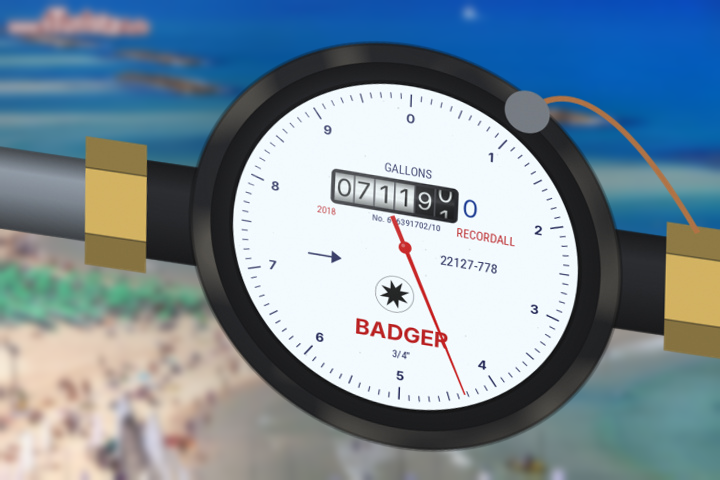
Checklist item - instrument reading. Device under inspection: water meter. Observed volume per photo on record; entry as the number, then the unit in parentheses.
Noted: 711904.3 (gal)
